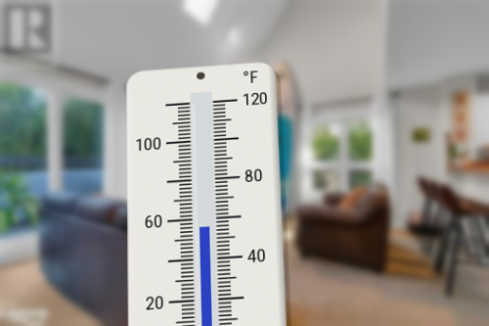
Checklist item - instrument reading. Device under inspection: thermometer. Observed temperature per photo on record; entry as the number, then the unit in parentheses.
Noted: 56 (°F)
